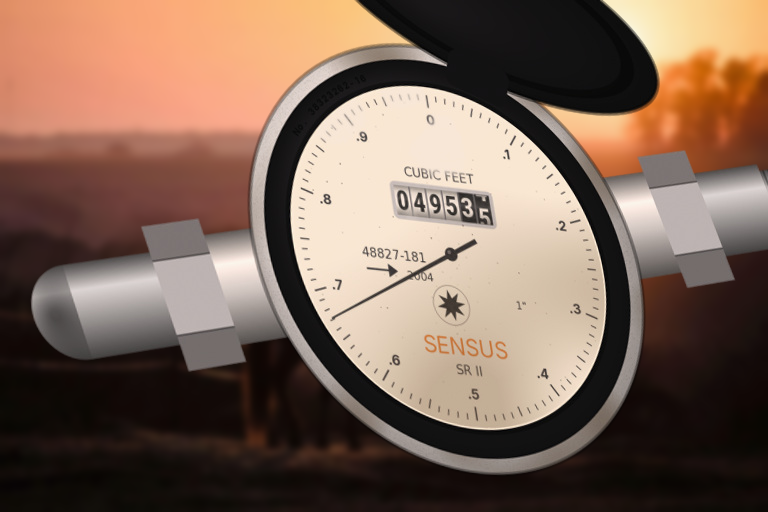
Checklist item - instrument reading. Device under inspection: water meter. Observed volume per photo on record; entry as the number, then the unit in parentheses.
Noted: 49534.67 (ft³)
